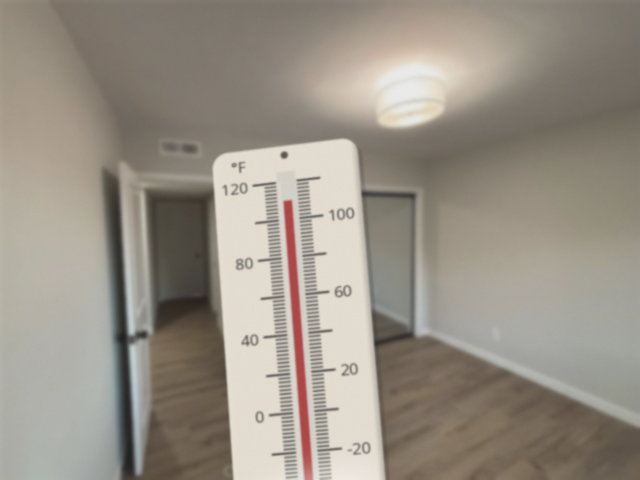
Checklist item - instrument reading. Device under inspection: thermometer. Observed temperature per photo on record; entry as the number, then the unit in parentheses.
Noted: 110 (°F)
